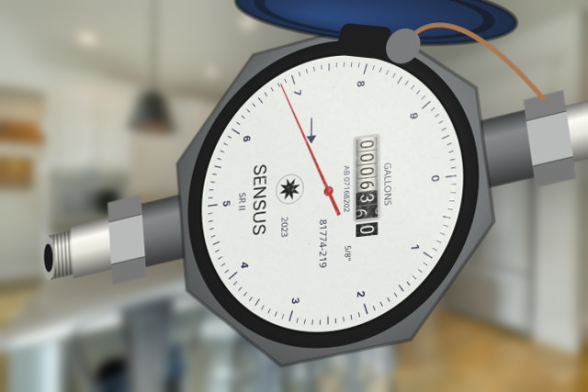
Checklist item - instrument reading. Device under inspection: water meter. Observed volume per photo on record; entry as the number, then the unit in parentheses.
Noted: 6356.8 (gal)
